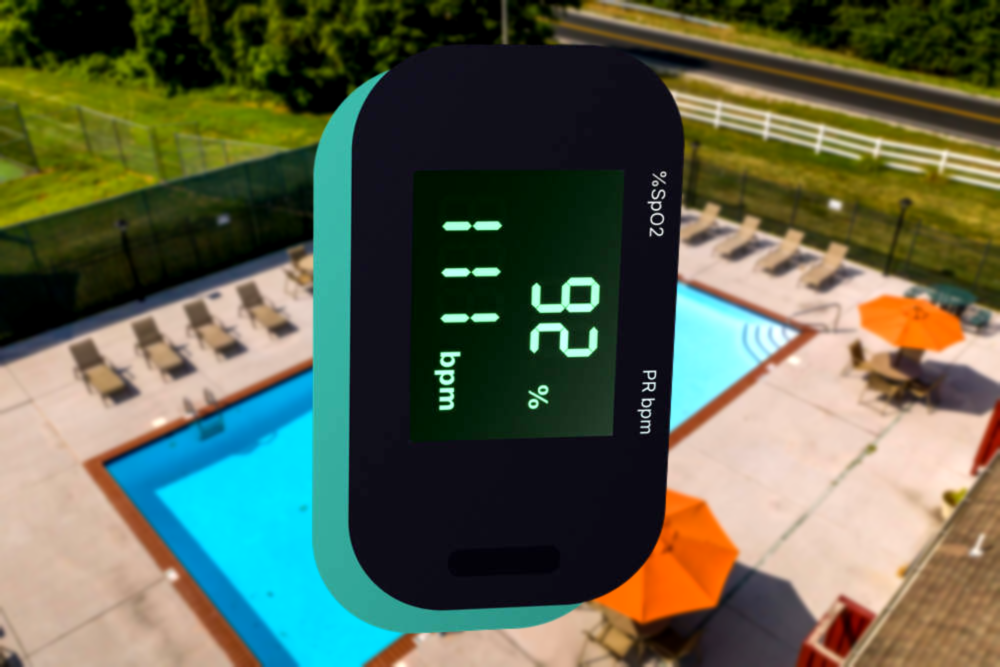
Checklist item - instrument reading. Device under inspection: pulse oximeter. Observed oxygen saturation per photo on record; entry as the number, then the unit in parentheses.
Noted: 92 (%)
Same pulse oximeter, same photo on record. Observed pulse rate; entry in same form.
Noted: 111 (bpm)
